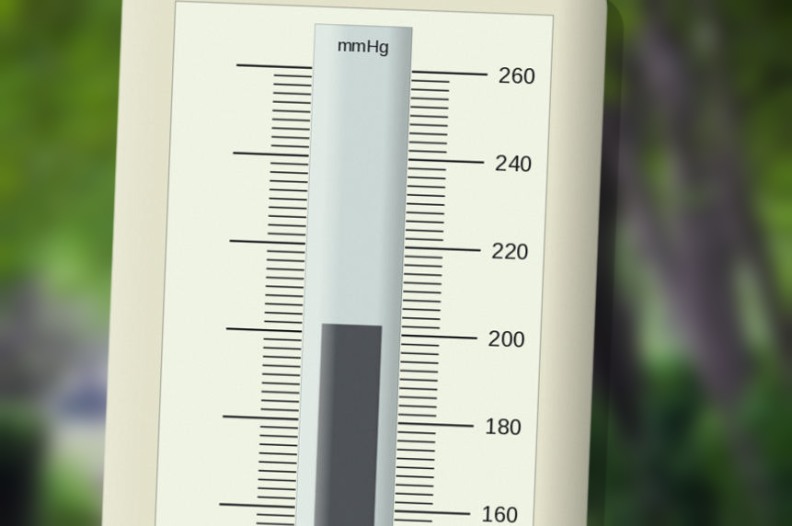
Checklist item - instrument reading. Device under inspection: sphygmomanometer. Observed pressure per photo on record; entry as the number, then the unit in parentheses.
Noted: 202 (mmHg)
